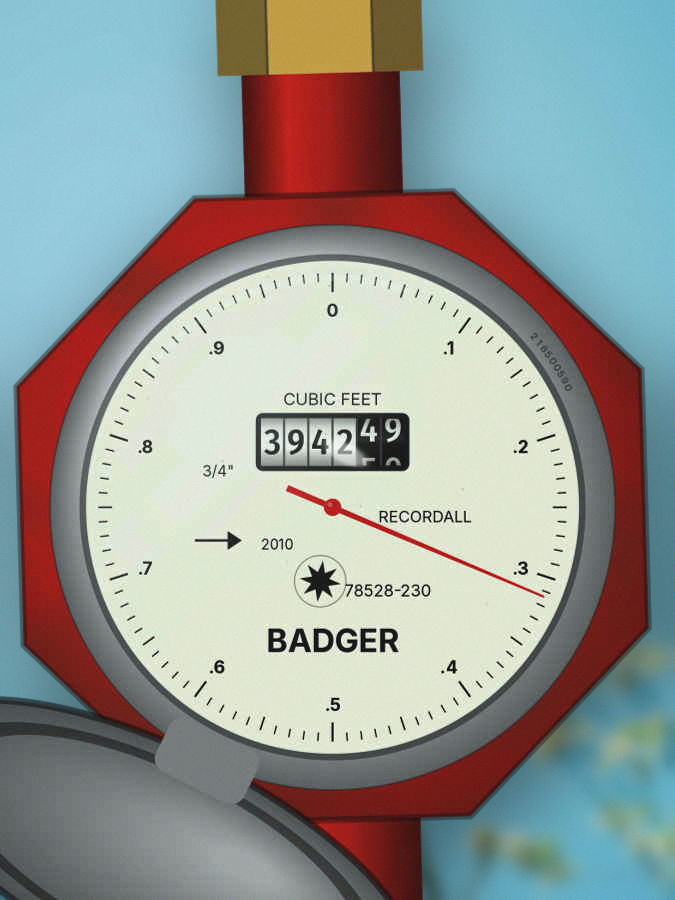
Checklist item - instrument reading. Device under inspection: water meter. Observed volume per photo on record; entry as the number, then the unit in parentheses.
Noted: 394249.31 (ft³)
